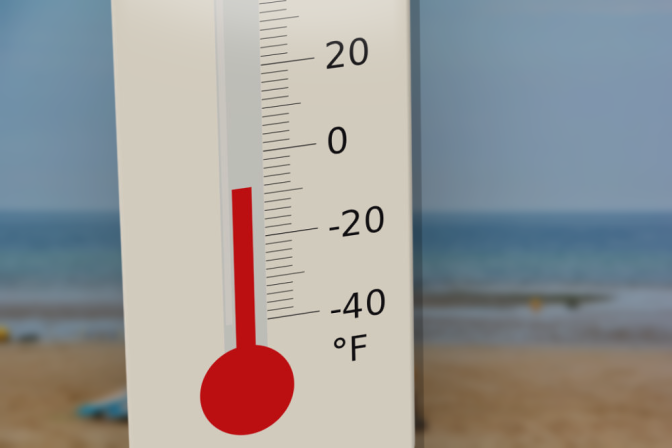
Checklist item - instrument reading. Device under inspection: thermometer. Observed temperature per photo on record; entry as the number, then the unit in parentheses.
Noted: -8 (°F)
